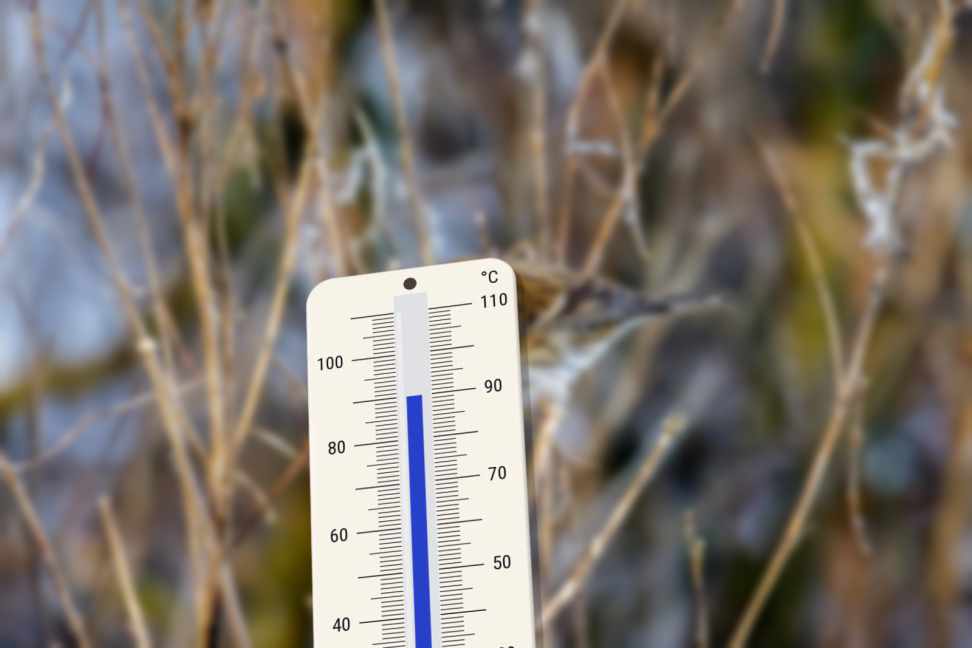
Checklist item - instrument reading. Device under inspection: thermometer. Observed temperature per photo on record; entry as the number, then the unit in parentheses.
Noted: 90 (°C)
